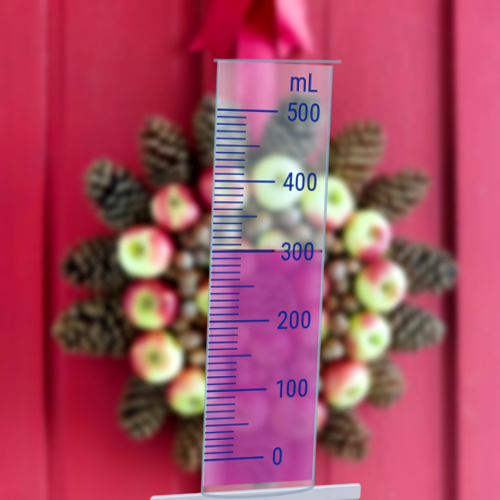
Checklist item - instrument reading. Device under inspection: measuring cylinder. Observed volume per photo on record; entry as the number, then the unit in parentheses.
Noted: 300 (mL)
